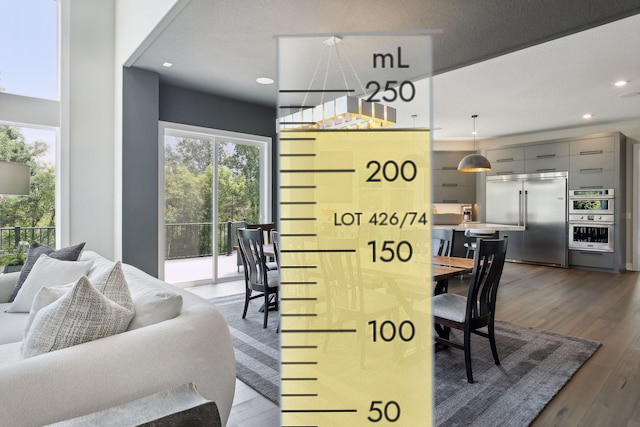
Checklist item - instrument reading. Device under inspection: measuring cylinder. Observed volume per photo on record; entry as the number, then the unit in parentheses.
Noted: 225 (mL)
